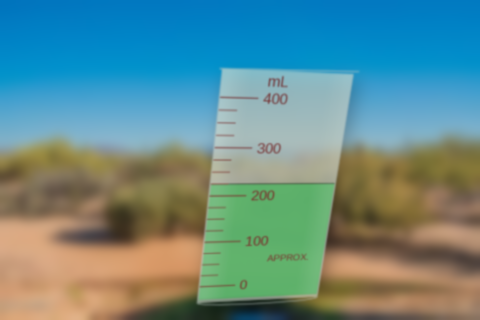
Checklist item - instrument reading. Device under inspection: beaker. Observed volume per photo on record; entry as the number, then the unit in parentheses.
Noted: 225 (mL)
